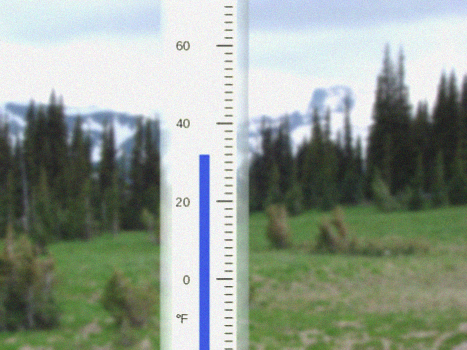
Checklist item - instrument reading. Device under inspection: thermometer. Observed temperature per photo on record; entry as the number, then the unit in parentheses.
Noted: 32 (°F)
